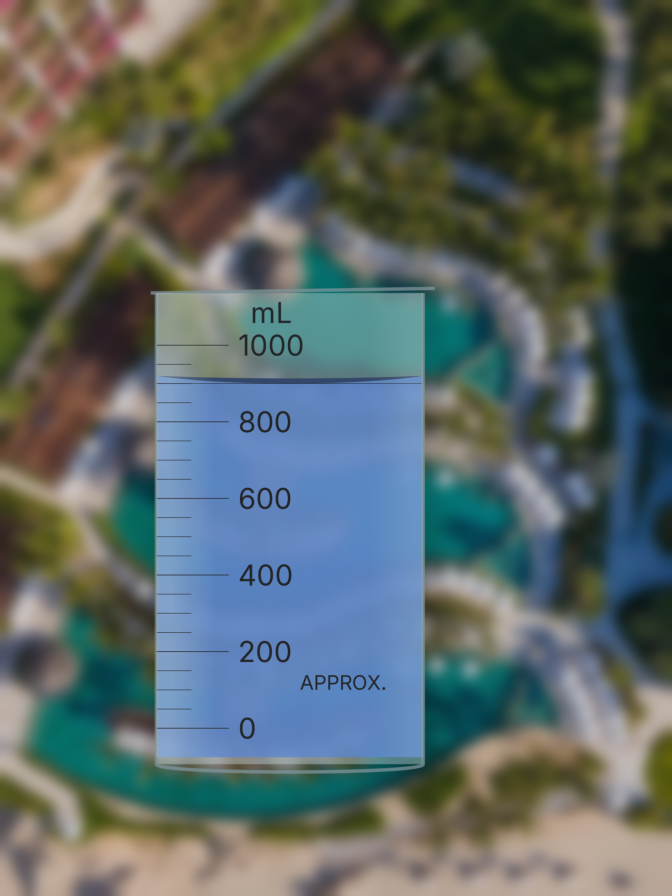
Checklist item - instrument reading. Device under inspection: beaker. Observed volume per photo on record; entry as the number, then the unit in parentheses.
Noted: 900 (mL)
